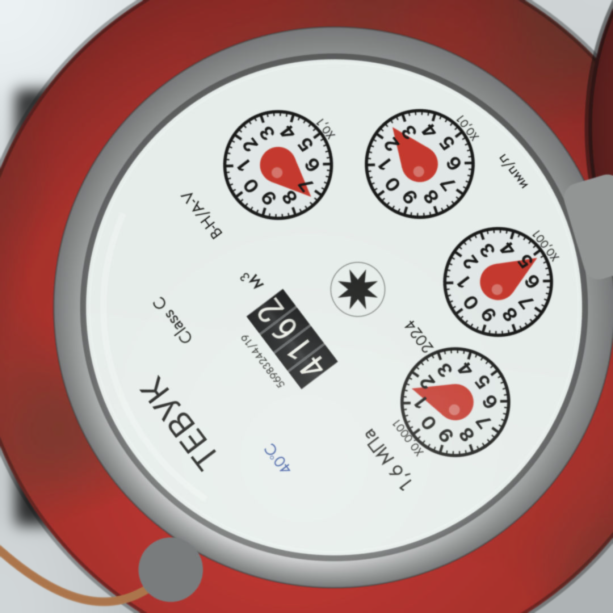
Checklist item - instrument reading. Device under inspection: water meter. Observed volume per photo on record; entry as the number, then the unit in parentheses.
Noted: 4162.7251 (m³)
